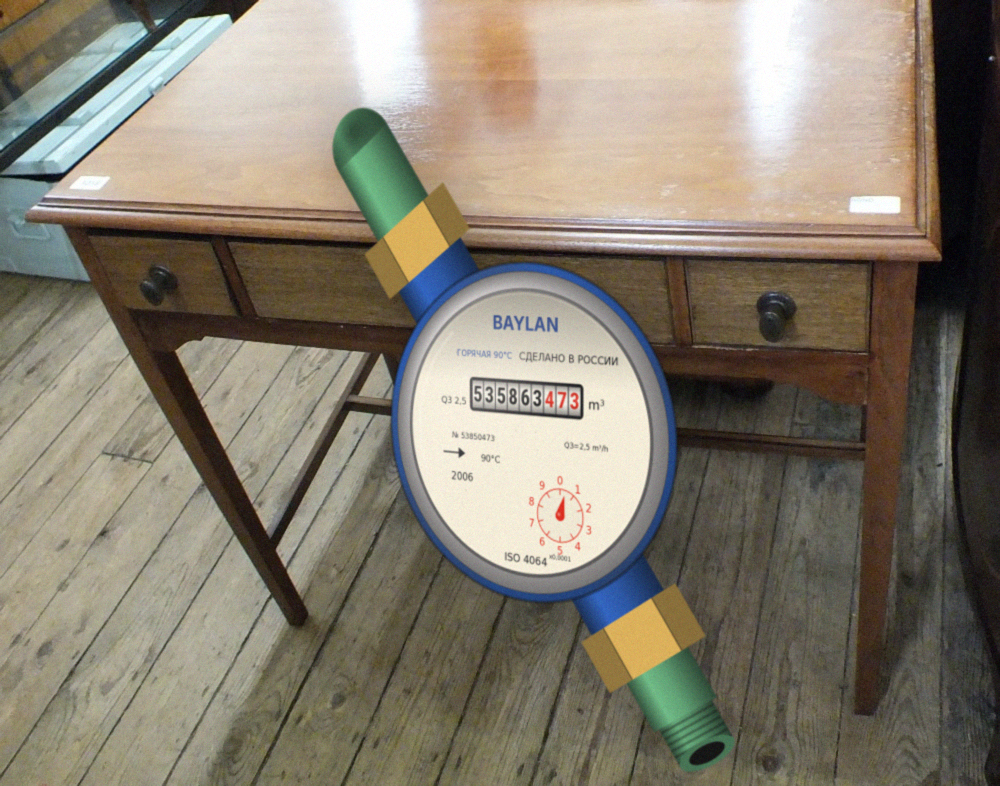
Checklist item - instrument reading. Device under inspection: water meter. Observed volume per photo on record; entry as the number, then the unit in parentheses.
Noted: 535863.4730 (m³)
